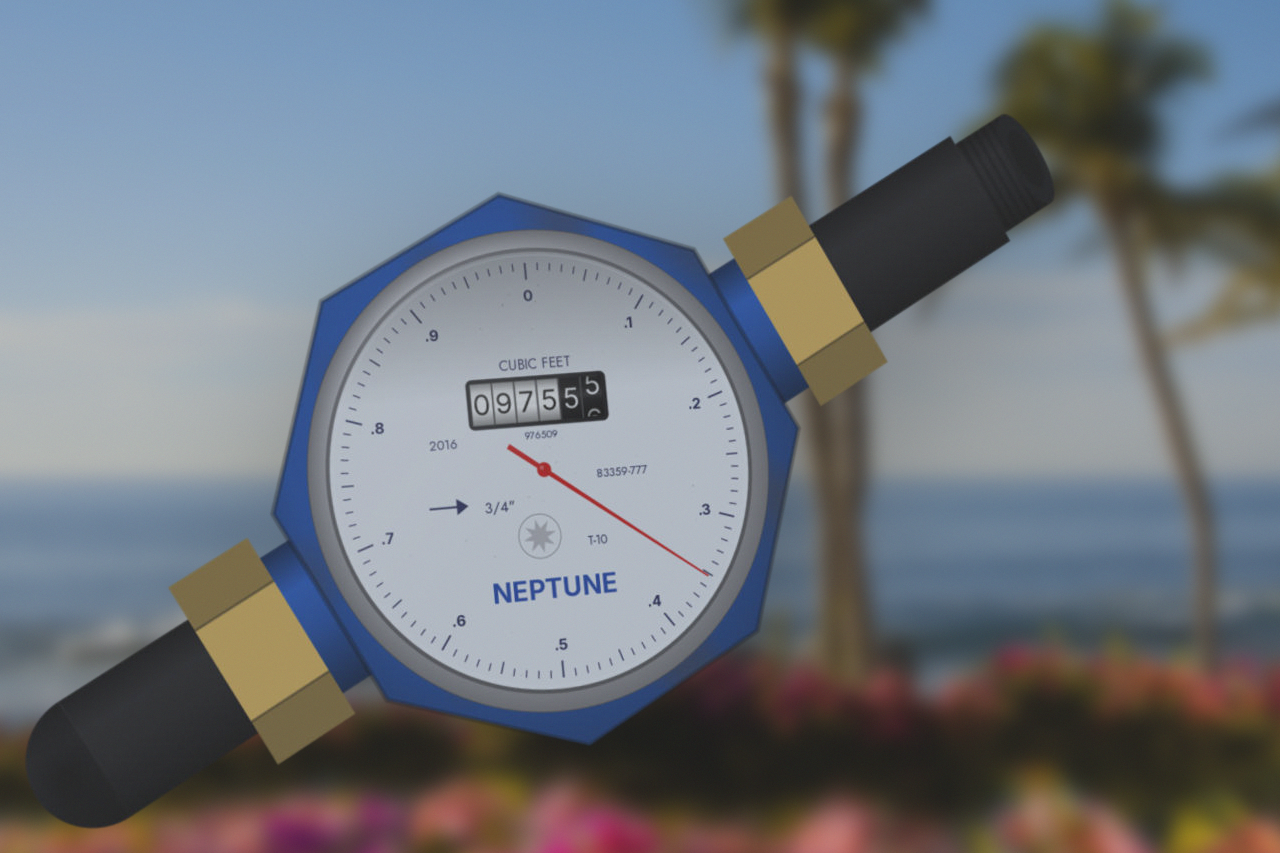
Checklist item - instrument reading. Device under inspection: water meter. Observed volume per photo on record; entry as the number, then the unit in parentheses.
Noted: 97555.35 (ft³)
